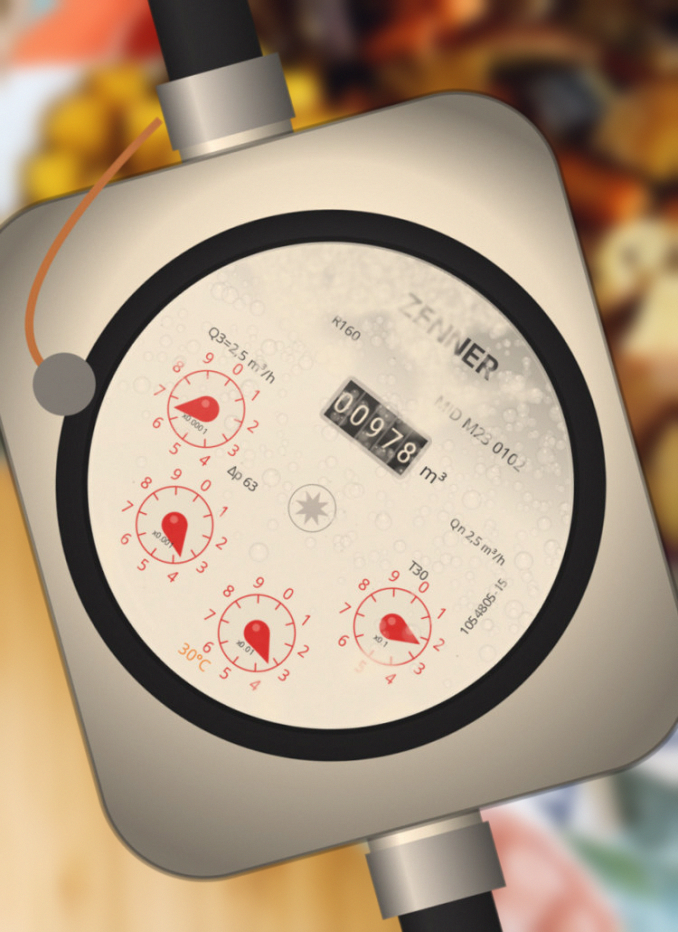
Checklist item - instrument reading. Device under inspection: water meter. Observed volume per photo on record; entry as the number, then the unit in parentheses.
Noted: 978.2336 (m³)
